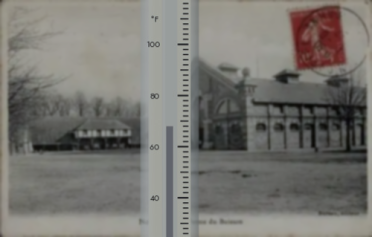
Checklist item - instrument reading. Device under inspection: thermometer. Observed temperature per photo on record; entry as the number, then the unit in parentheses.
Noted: 68 (°F)
